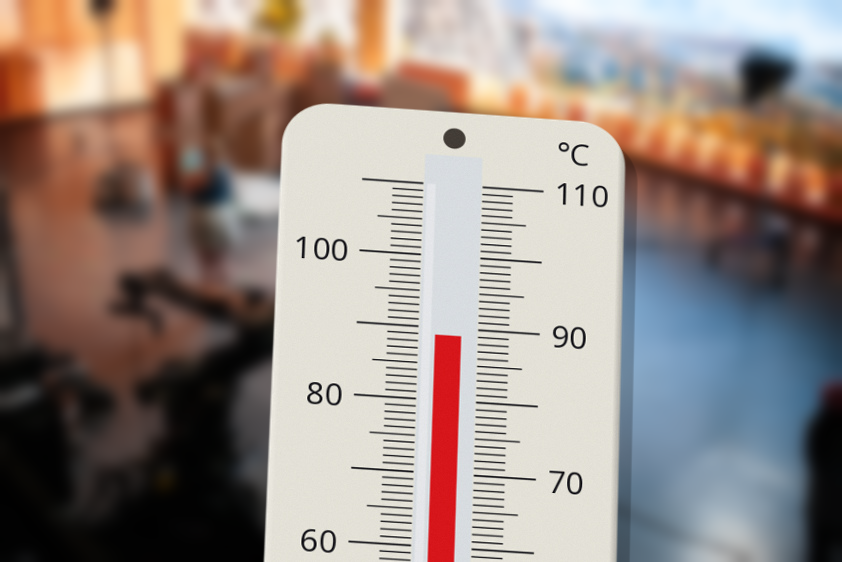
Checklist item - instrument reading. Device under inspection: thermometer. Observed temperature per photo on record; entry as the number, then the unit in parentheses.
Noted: 89 (°C)
